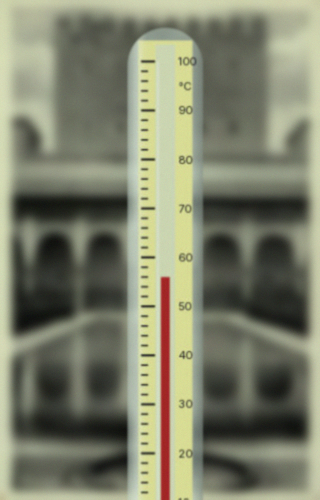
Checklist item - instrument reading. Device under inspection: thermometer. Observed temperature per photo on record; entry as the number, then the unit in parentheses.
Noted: 56 (°C)
